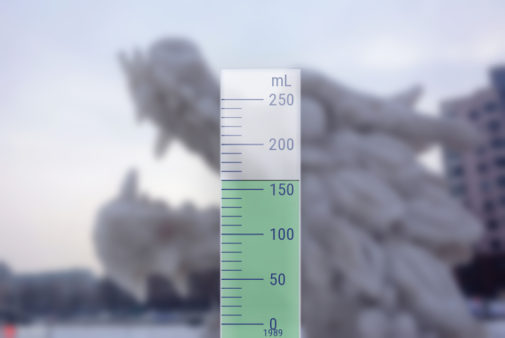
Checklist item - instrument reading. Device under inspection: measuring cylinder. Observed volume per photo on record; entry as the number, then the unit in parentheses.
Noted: 160 (mL)
